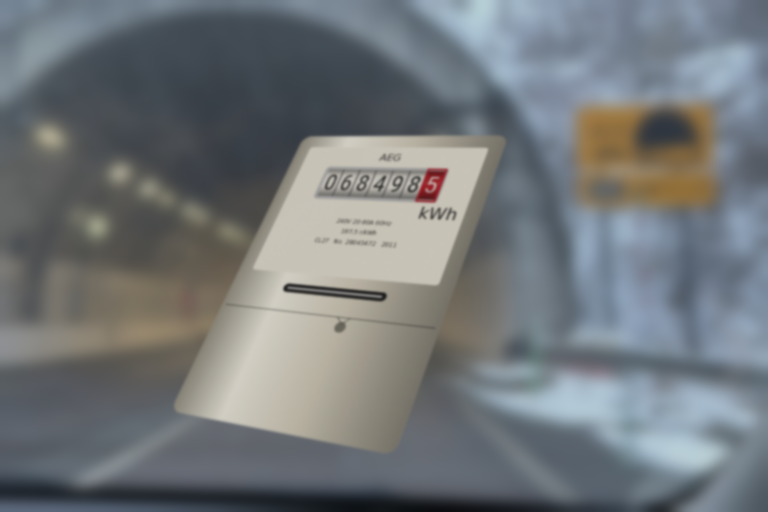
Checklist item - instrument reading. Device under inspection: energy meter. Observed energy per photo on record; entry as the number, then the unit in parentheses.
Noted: 68498.5 (kWh)
